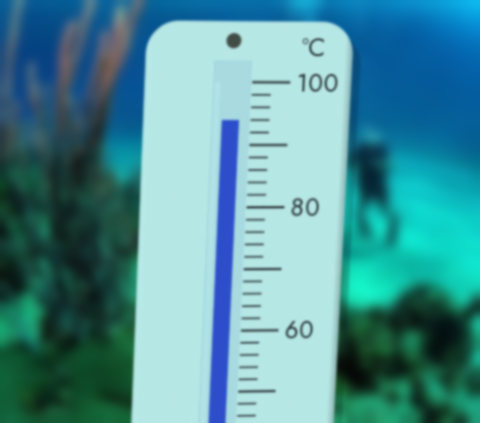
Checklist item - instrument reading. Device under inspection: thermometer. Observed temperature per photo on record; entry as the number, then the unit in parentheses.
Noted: 94 (°C)
